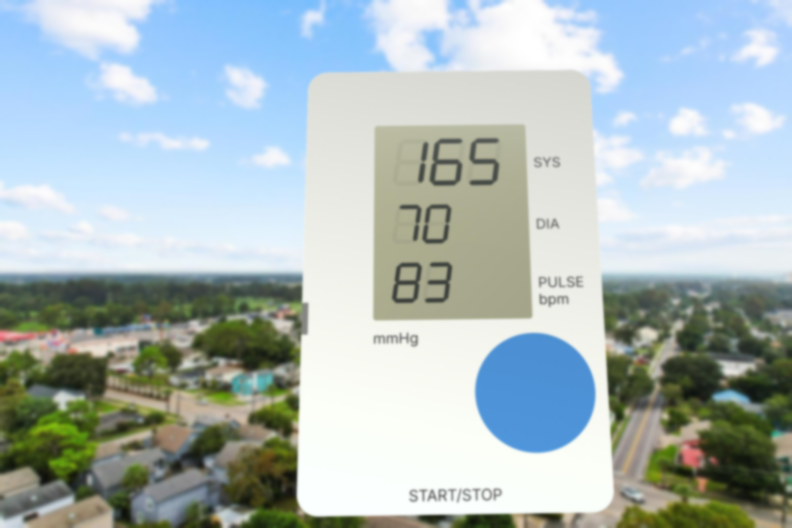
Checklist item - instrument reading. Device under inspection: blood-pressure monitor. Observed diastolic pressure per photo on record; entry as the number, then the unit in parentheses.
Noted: 70 (mmHg)
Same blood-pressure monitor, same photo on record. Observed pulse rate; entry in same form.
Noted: 83 (bpm)
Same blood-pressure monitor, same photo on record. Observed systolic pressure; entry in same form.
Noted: 165 (mmHg)
